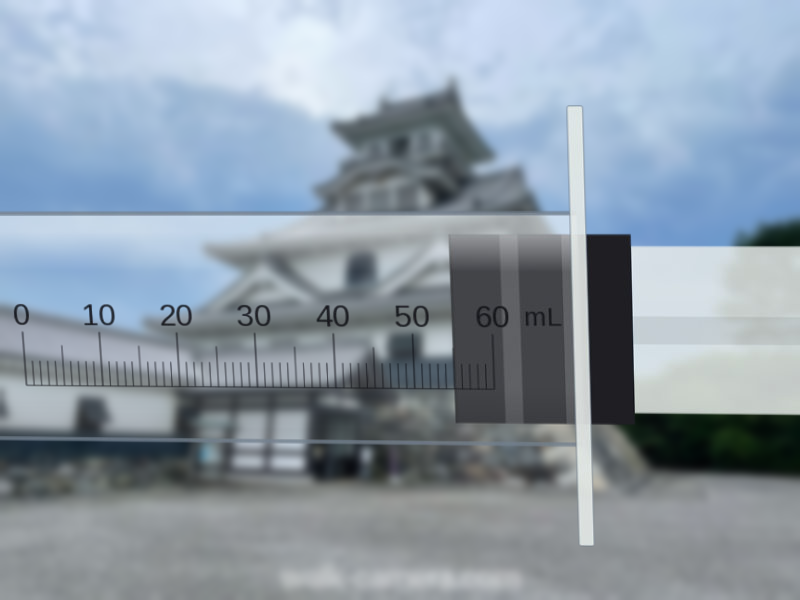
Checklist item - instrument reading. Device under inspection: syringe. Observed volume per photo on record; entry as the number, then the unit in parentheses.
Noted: 55 (mL)
